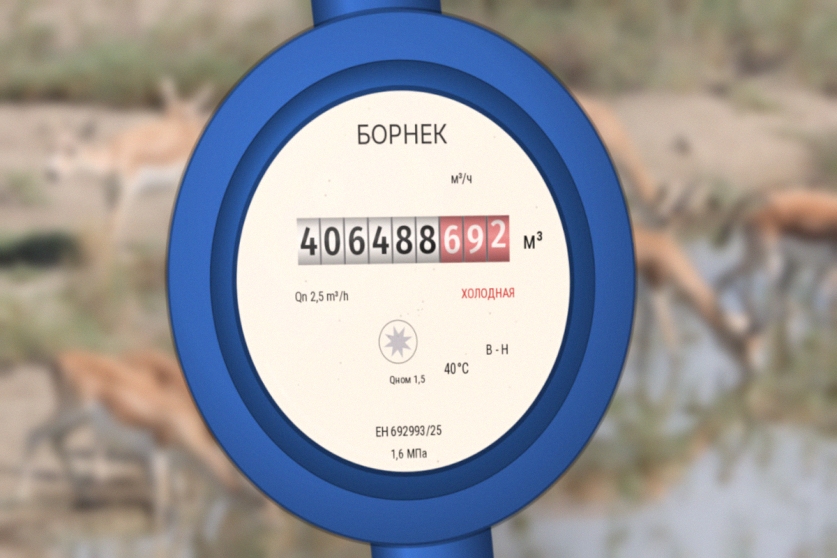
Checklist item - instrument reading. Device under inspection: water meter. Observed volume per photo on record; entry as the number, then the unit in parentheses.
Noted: 406488.692 (m³)
